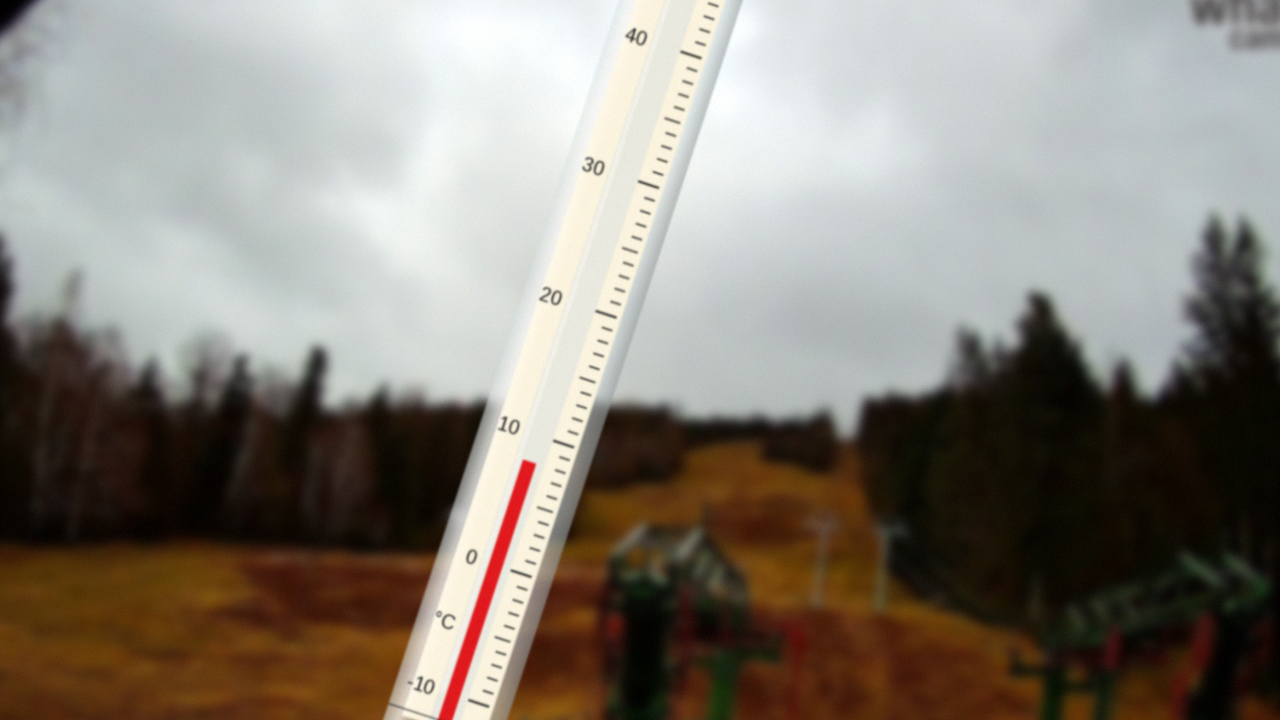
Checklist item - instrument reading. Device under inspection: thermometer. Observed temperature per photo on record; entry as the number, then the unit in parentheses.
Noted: 8 (°C)
